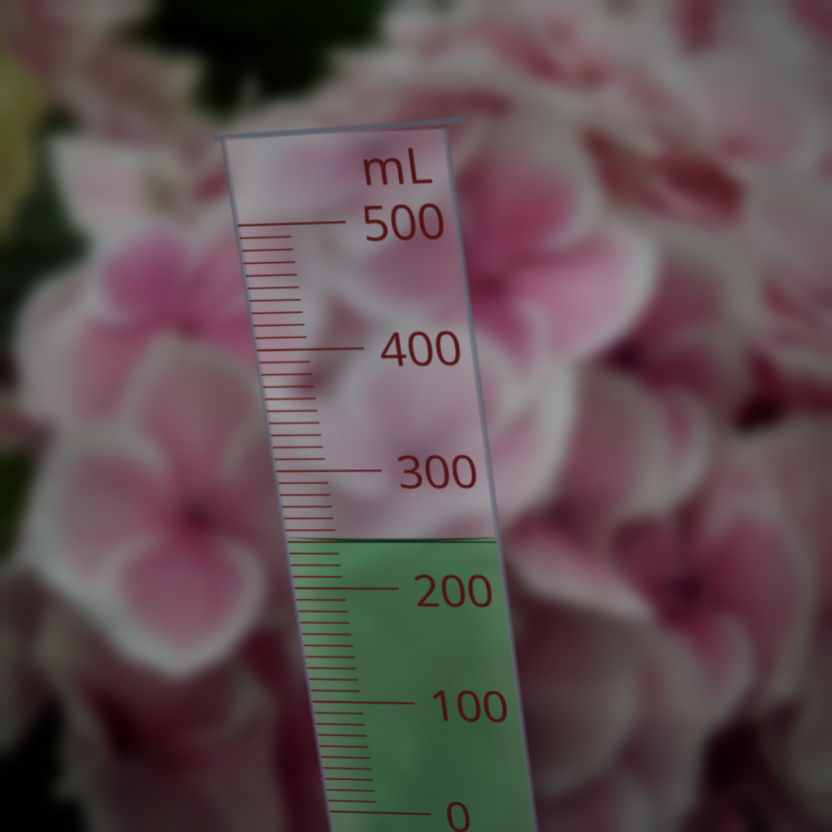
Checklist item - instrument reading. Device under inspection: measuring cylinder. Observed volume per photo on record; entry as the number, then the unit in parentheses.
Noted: 240 (mL)
